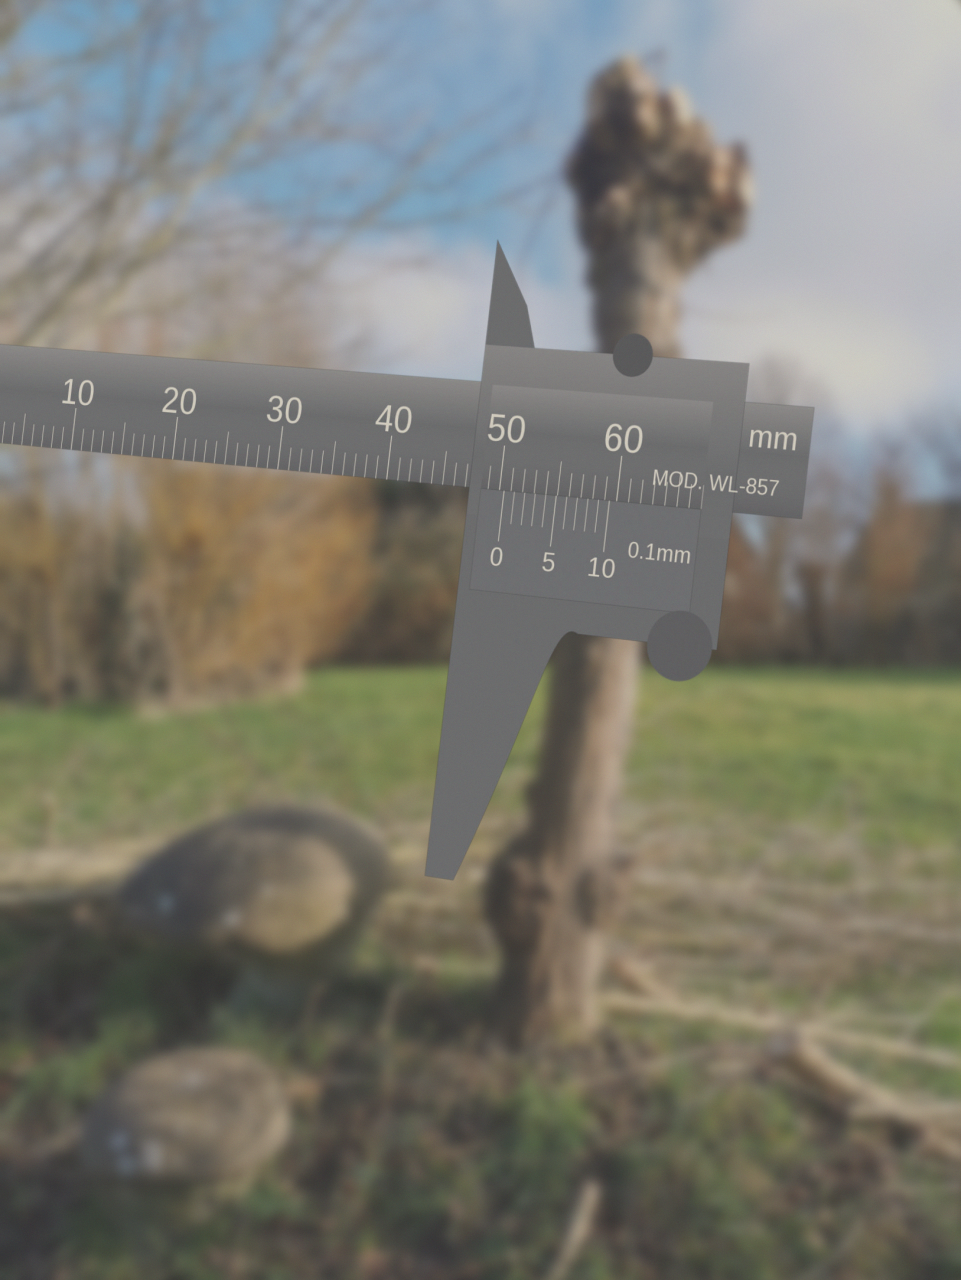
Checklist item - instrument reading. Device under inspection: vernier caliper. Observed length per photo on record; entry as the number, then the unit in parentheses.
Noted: 50.4 (mm)
